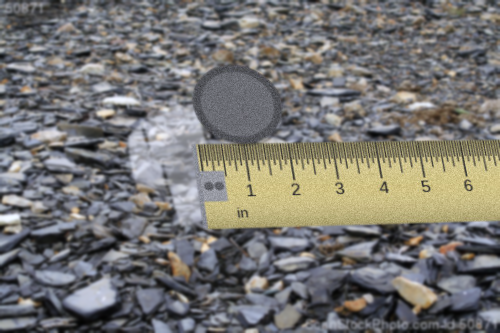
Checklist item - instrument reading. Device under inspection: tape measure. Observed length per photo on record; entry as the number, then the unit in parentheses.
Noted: 2 (in)
